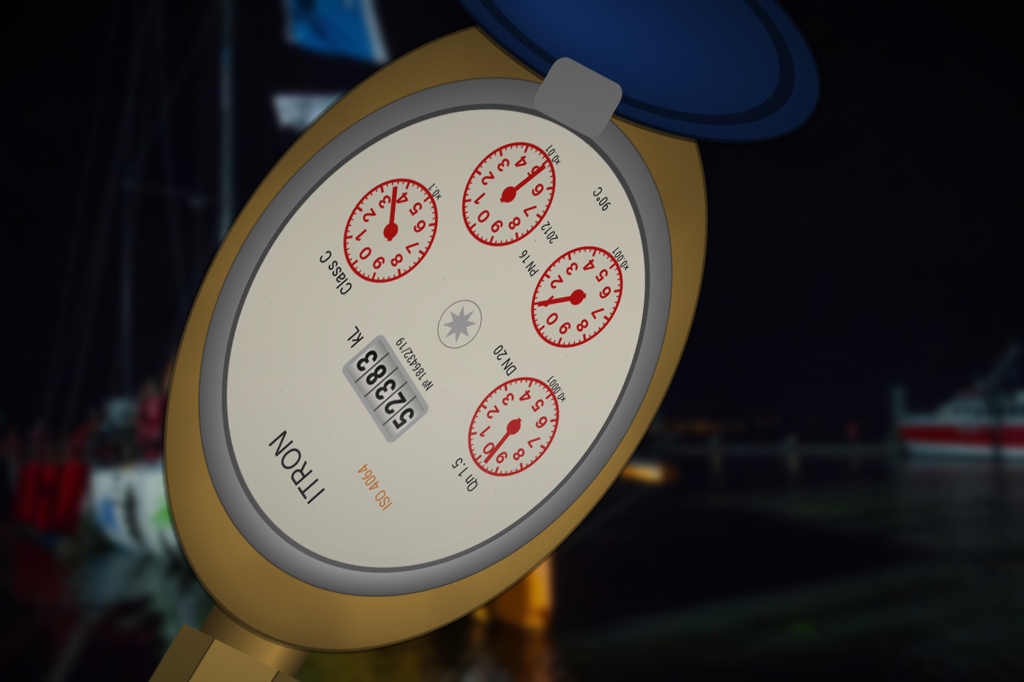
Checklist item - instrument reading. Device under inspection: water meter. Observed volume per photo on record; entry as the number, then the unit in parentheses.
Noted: 52383.3509 (kL)
